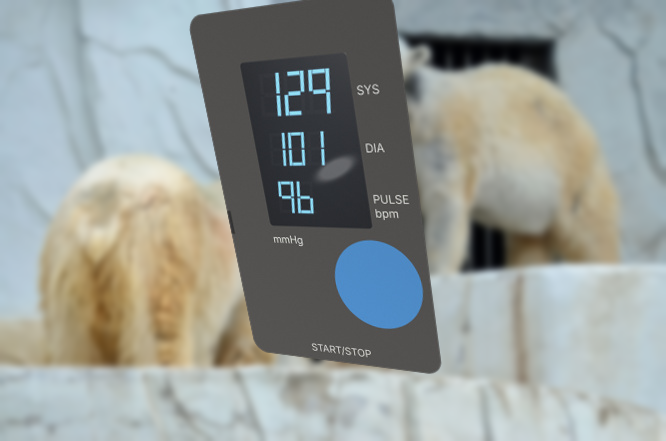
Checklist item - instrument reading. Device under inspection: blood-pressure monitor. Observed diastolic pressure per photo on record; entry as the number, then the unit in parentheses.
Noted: 101 (mmHg)
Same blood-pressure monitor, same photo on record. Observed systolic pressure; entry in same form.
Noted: 129 (mmHg)
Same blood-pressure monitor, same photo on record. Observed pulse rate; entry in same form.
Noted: 96 (bpm)
